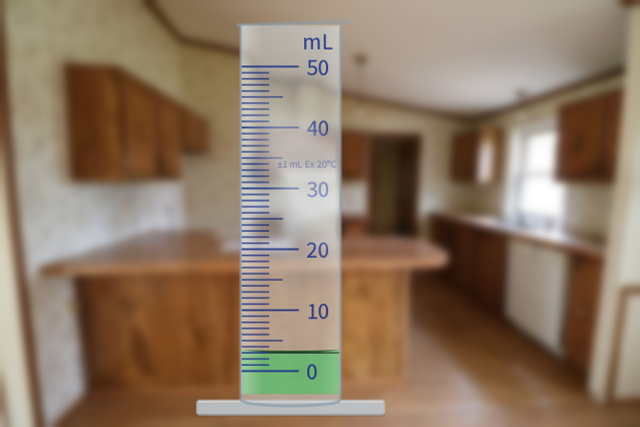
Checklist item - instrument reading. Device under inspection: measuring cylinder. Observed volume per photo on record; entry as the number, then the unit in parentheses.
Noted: 3 (mL)
